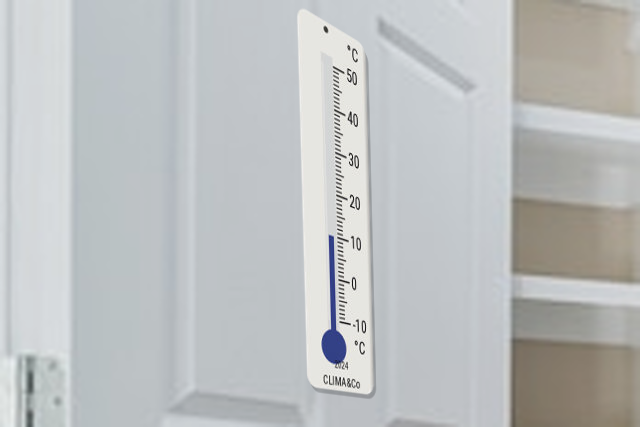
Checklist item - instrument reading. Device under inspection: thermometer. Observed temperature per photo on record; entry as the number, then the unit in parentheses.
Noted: 10 (°C)
